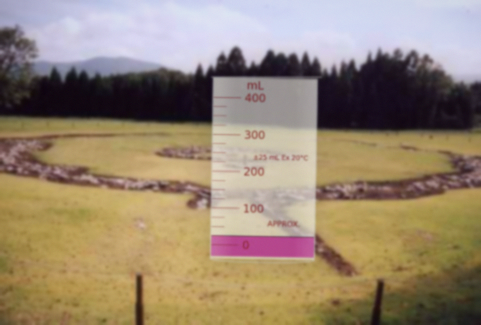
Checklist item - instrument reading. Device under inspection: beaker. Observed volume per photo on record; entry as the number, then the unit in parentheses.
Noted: 25 (mL)
